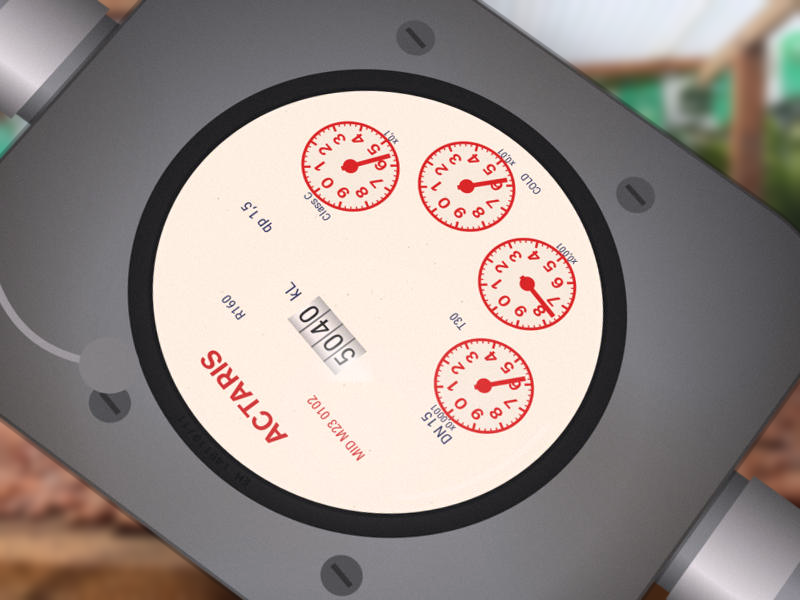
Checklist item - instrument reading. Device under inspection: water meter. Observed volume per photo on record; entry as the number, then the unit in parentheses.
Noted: 5040.5575 (kL)
